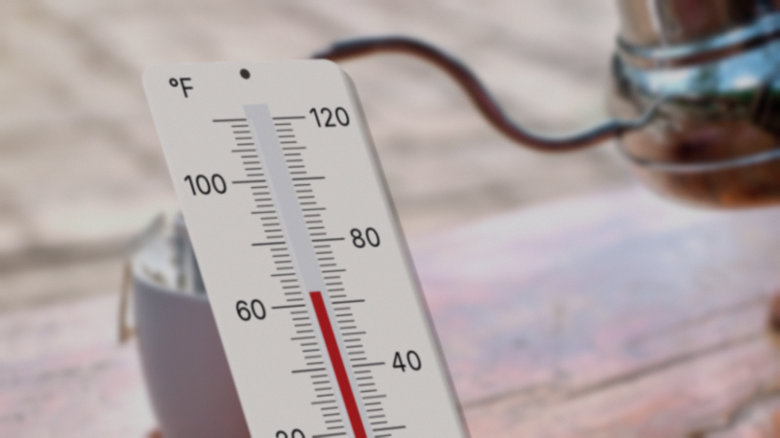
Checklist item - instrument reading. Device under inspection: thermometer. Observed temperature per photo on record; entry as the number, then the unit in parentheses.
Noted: 64 (°F)
